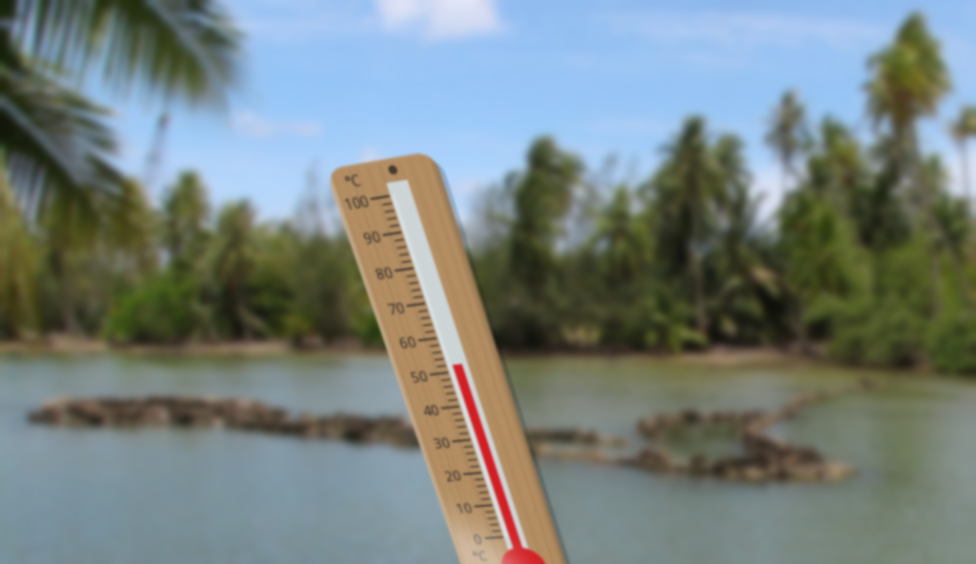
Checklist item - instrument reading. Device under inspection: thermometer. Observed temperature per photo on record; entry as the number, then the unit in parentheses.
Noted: 52 (°C)
